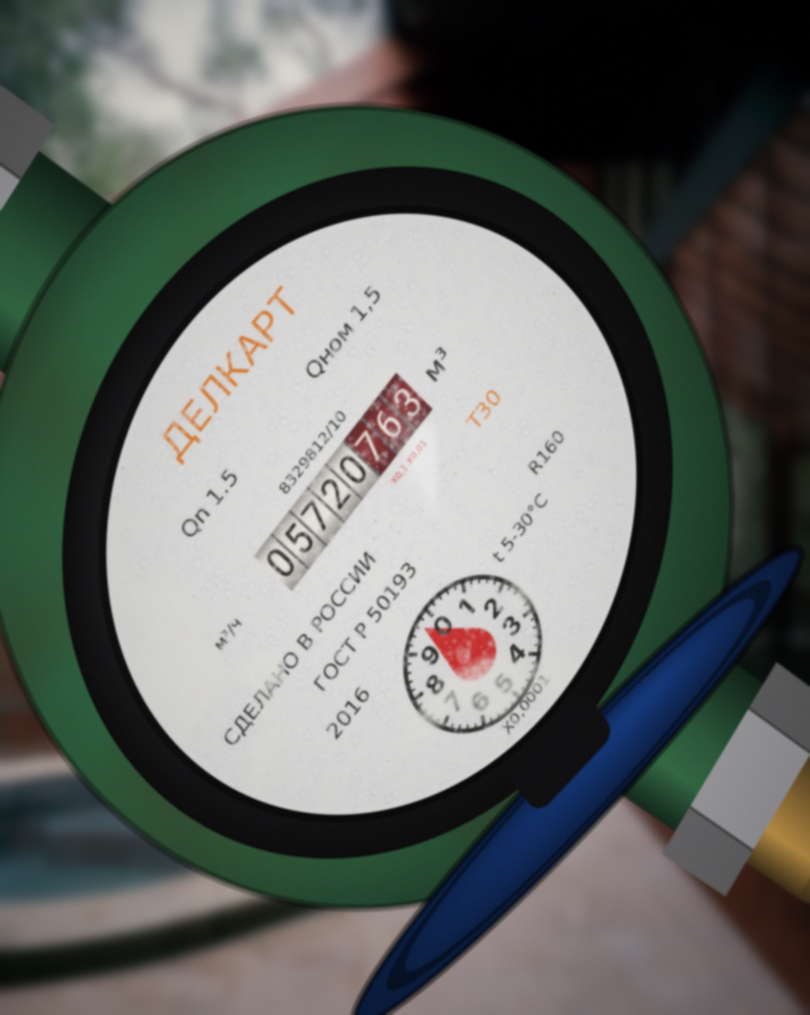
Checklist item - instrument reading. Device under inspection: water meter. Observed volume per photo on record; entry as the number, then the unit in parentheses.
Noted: 5720.7629 (m³)
